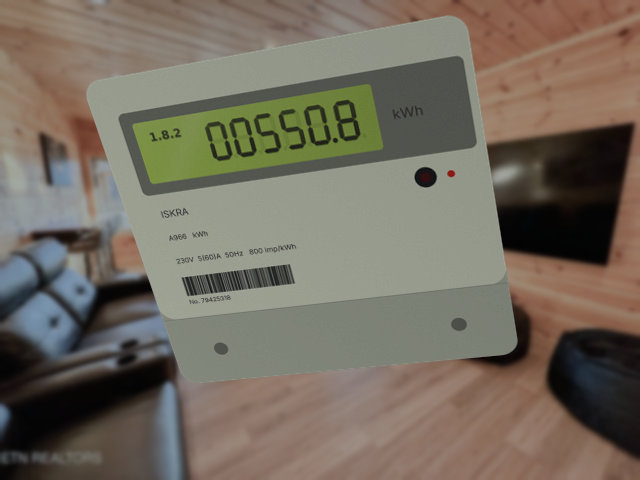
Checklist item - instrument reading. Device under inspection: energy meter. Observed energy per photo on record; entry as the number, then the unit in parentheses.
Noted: 550.8 (kWh)
